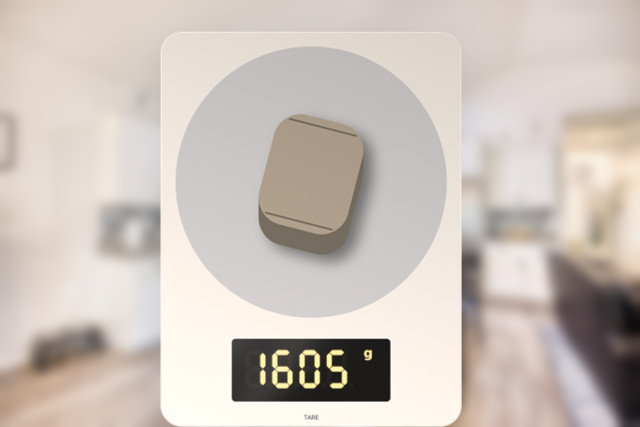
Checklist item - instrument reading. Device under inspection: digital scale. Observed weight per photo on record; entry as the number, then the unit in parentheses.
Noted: 1605 (g)
